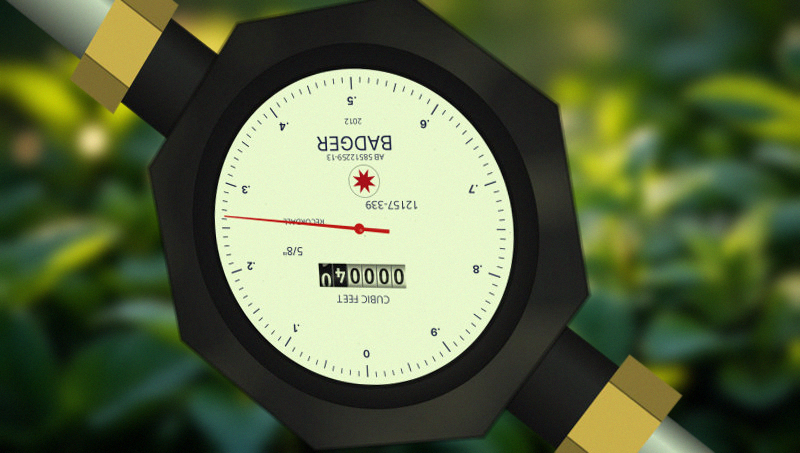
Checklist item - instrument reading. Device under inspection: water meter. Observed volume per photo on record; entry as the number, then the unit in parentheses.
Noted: 40.26 (ft³)
